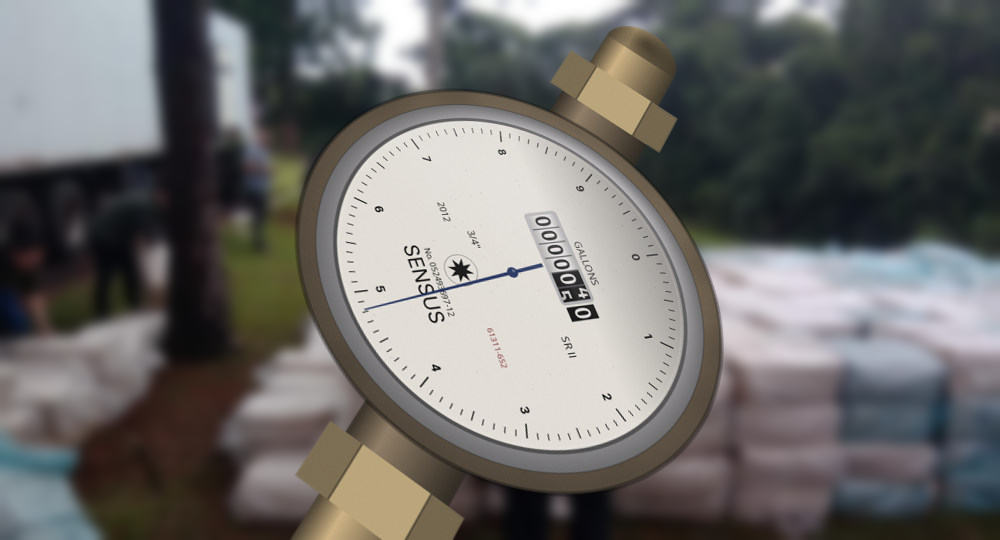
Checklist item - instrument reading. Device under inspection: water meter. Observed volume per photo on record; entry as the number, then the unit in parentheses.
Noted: 44.8 (gal)
